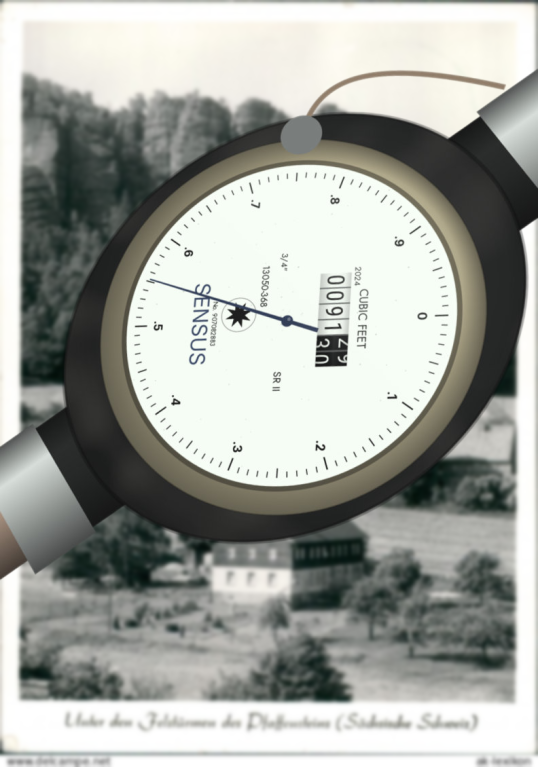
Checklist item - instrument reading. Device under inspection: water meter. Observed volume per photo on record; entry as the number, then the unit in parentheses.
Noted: 9129.55 (ft³)
